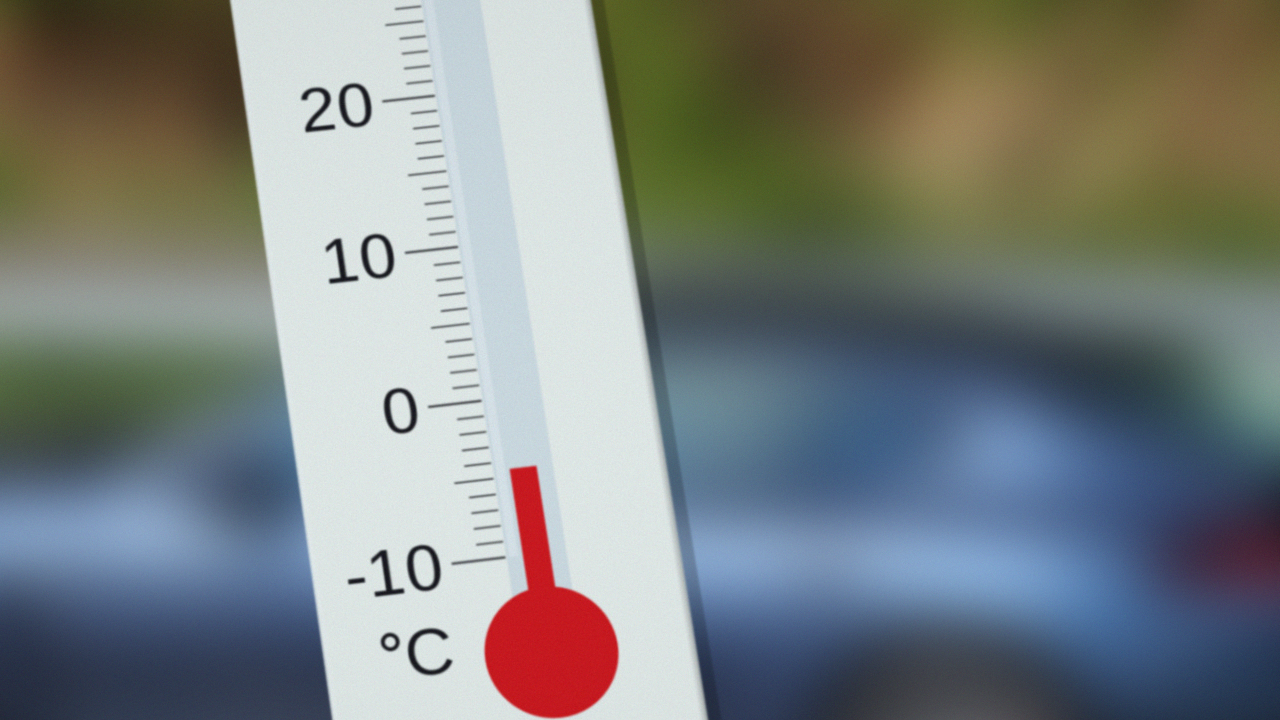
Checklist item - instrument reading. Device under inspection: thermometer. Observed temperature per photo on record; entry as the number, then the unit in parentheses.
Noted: -4.5 (°C)
